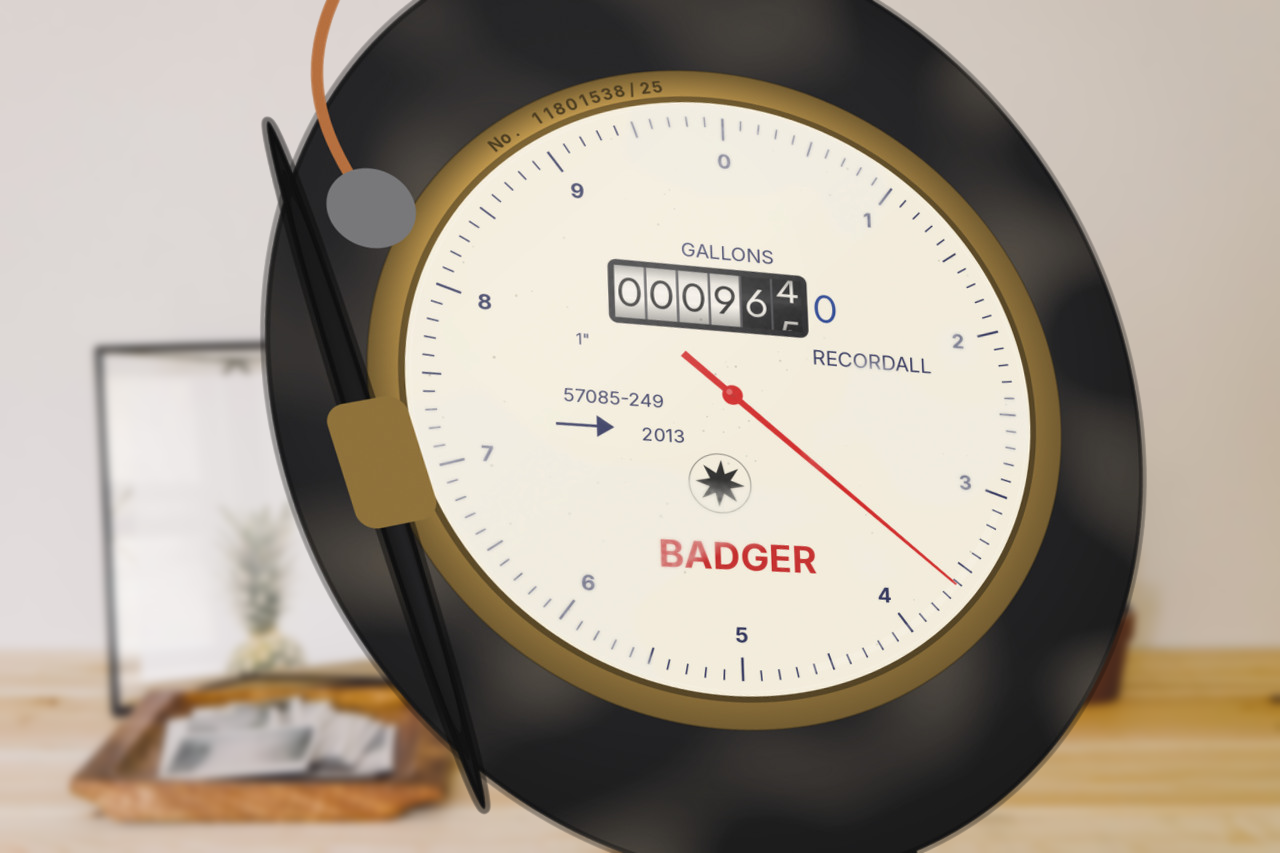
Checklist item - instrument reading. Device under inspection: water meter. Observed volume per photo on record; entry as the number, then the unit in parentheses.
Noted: 9643.6 (gal)
